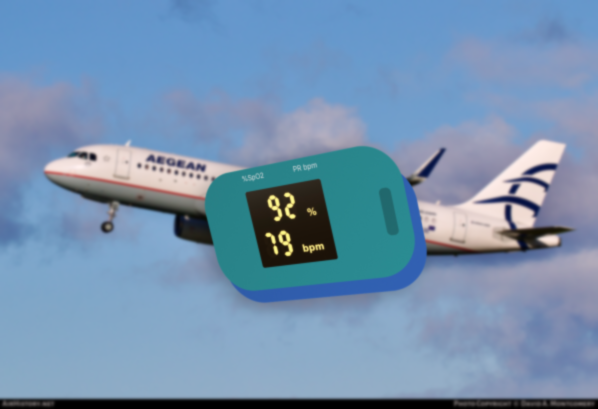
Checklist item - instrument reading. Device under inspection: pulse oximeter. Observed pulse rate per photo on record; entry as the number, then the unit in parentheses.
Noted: 79 (bpm)
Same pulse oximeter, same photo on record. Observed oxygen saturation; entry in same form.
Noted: 92 (%)
